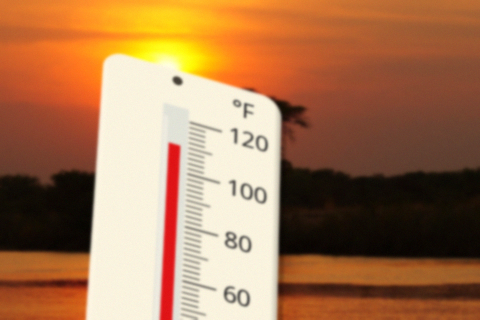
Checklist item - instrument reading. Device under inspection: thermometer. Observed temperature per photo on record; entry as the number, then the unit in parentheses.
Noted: 110 (°F)
